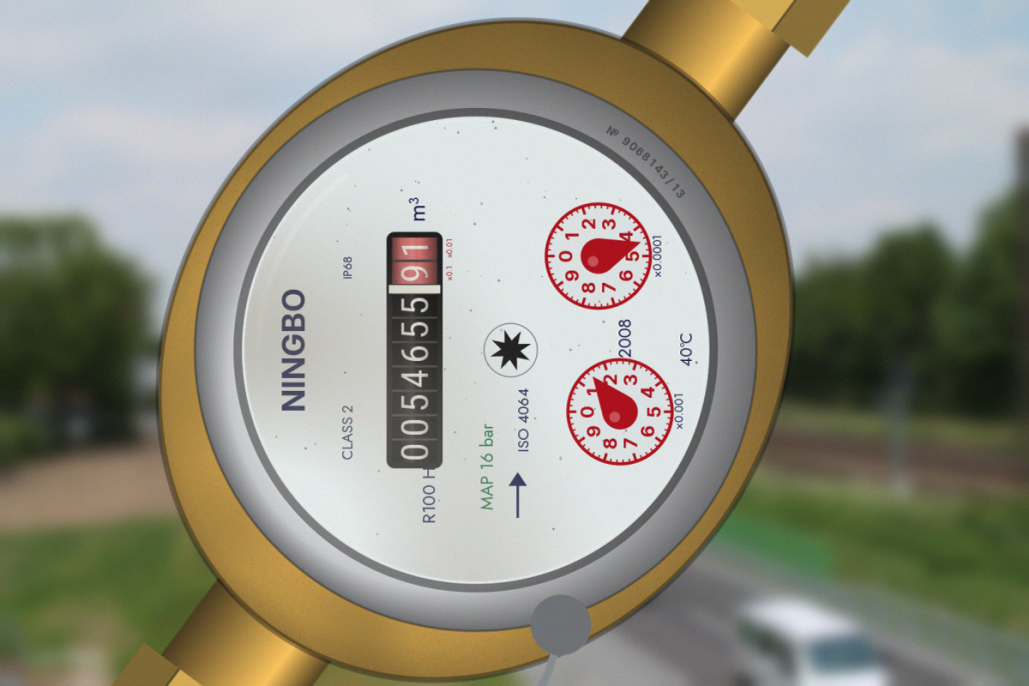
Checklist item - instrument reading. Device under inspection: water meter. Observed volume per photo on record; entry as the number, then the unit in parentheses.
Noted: 54655.9114 (m³)
